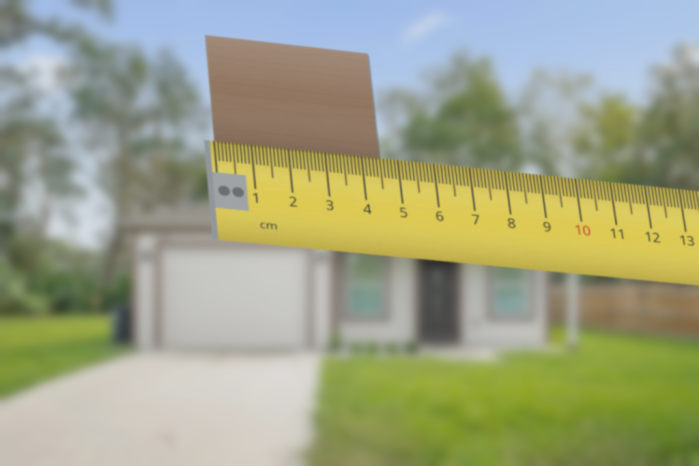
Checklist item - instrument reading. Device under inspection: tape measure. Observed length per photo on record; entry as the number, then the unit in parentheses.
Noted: 4.5 (cm)
